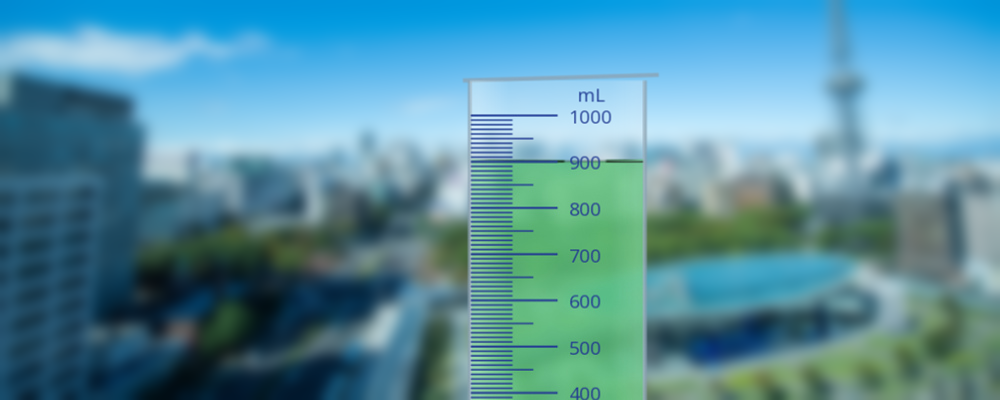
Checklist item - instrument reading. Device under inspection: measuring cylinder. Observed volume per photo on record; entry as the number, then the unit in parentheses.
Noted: 900 (mL)
